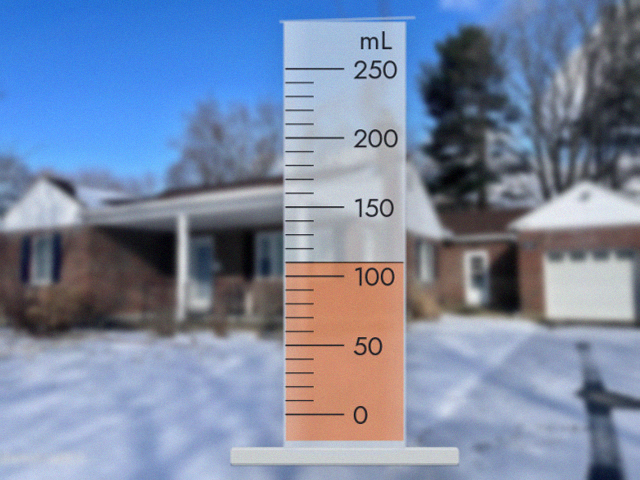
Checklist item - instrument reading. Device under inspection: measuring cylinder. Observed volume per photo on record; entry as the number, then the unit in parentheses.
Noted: 110 (mL)
